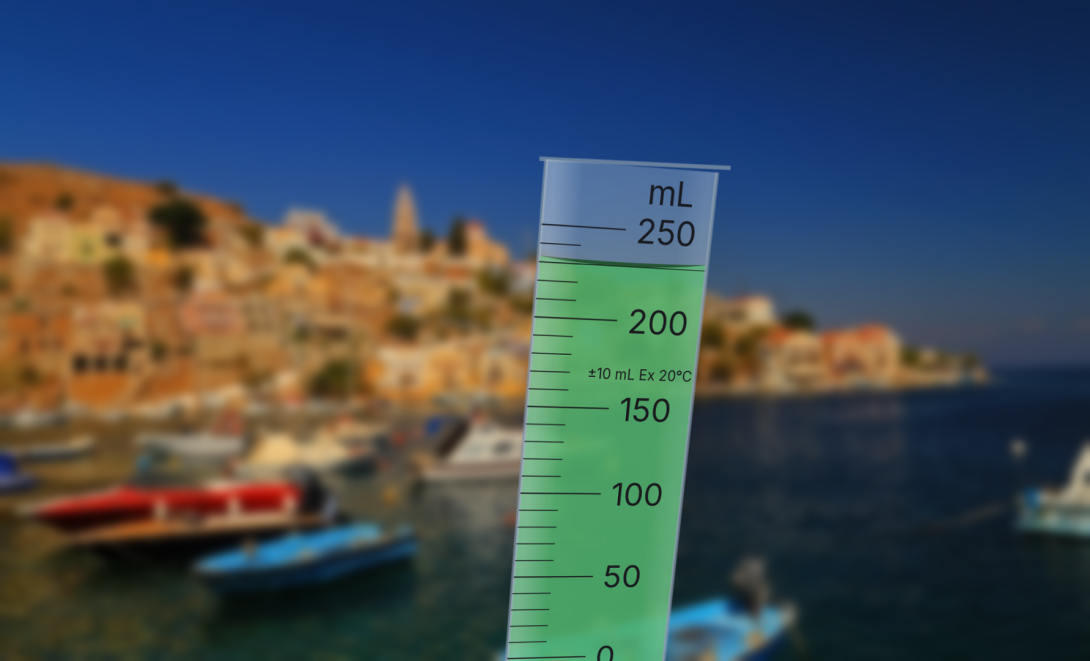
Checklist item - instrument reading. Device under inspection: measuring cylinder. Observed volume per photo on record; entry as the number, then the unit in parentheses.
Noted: 230 (mL)
